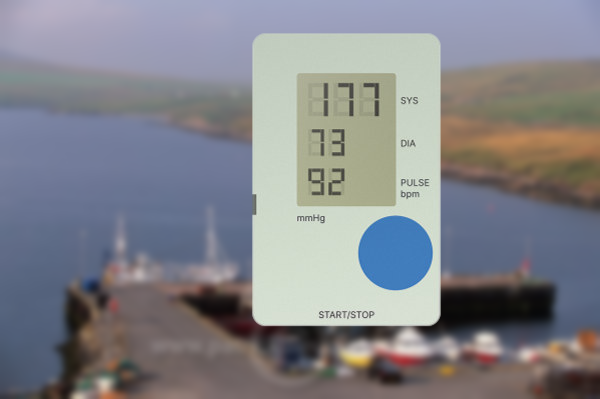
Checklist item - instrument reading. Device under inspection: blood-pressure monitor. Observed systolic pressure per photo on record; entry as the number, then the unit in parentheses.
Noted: 177 (mmHg)
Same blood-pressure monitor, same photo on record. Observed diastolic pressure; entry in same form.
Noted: 73 (mmHg)
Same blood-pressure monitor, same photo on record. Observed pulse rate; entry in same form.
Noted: 92 (bpm)
